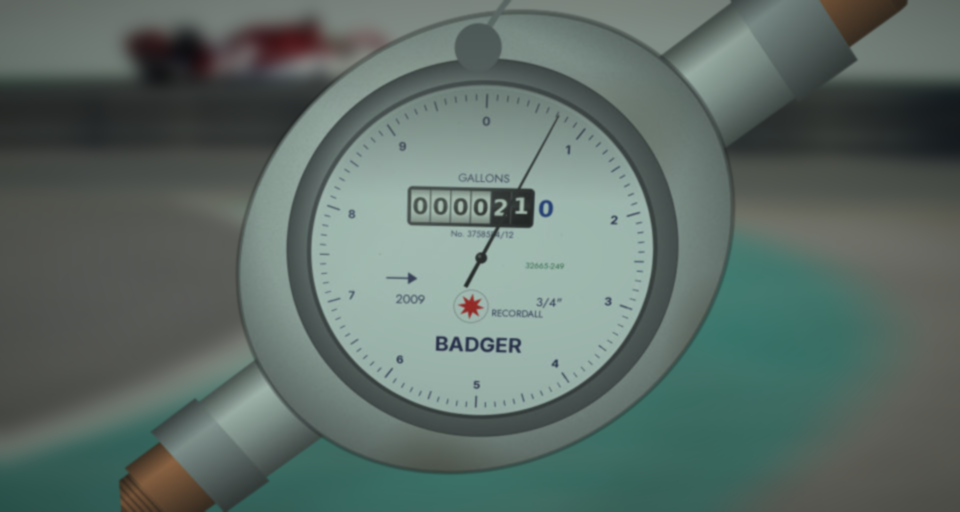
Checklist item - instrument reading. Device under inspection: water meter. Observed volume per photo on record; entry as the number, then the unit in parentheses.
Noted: 210.7 (gal)
